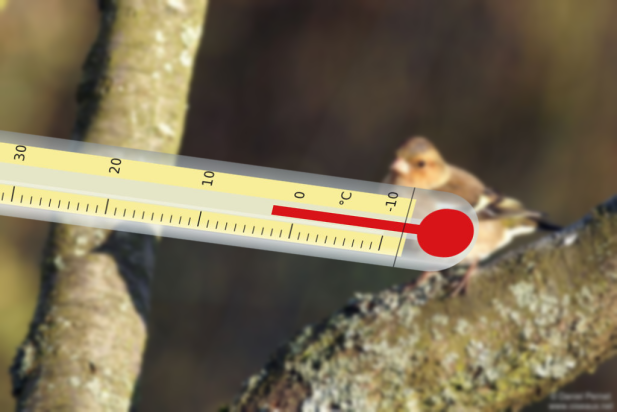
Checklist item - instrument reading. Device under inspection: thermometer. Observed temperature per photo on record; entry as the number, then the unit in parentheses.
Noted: 2.5 (°C)
